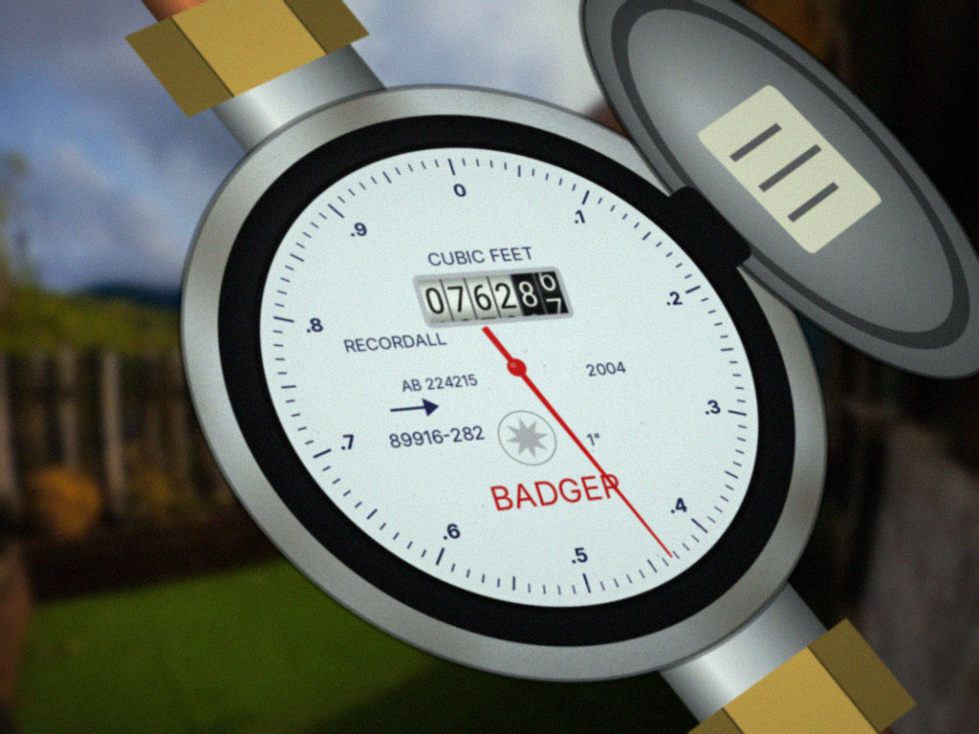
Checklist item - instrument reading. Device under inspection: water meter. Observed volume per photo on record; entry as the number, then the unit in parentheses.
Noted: 76286.43 (ft³)
